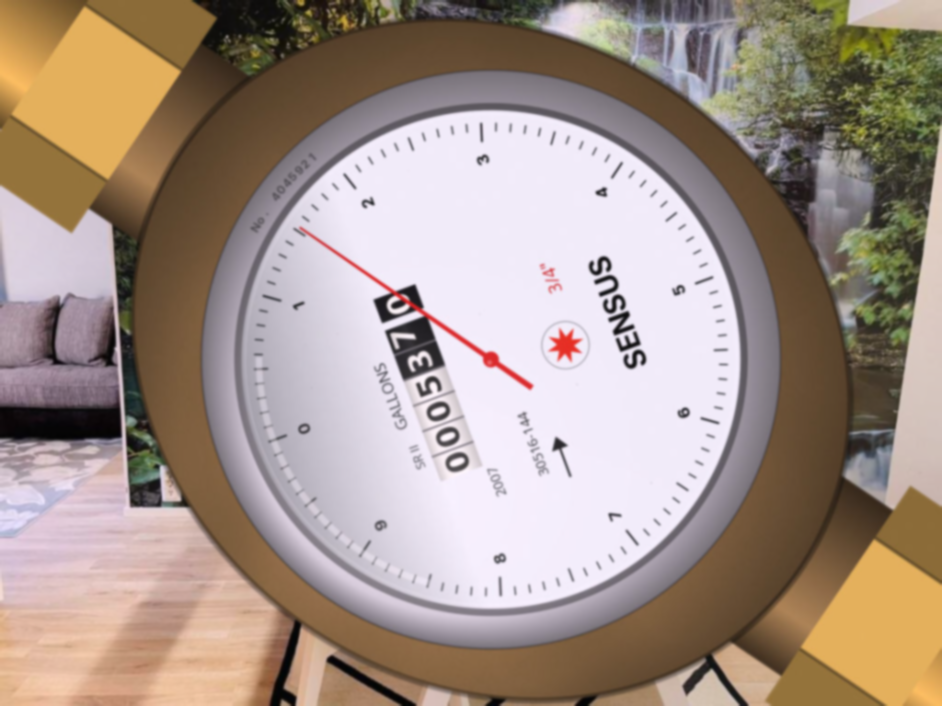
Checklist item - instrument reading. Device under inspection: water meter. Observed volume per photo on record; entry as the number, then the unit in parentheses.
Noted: 5371.5 (gal)
